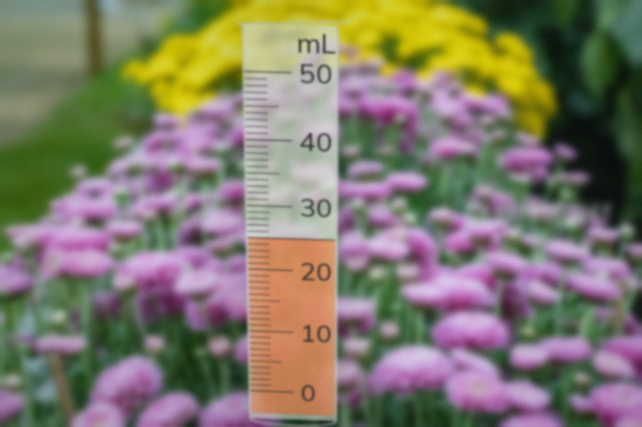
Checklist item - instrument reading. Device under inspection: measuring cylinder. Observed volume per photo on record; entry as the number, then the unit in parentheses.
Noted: 25 (mL)
